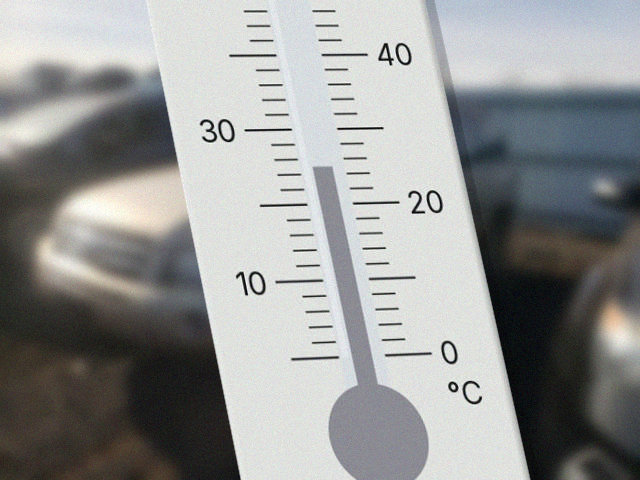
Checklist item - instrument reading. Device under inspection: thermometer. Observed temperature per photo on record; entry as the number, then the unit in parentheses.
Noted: 25 (°C)
